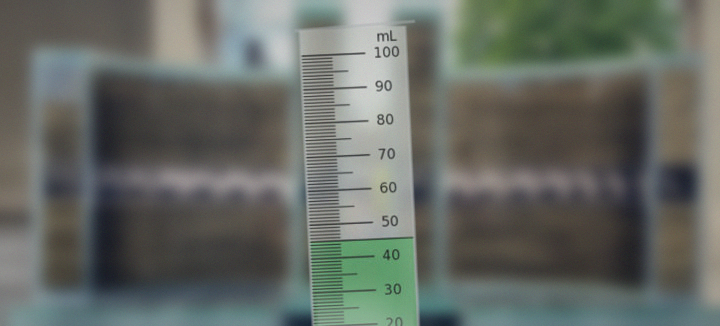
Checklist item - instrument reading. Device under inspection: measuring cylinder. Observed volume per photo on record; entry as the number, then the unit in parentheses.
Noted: 45 (mL)
